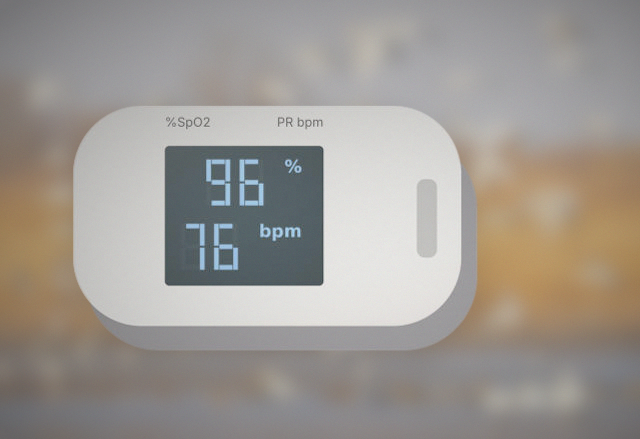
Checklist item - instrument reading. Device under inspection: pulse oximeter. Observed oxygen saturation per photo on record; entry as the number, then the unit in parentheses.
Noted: 96 (%)
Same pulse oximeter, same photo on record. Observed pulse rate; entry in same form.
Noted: 76 (bpm)
